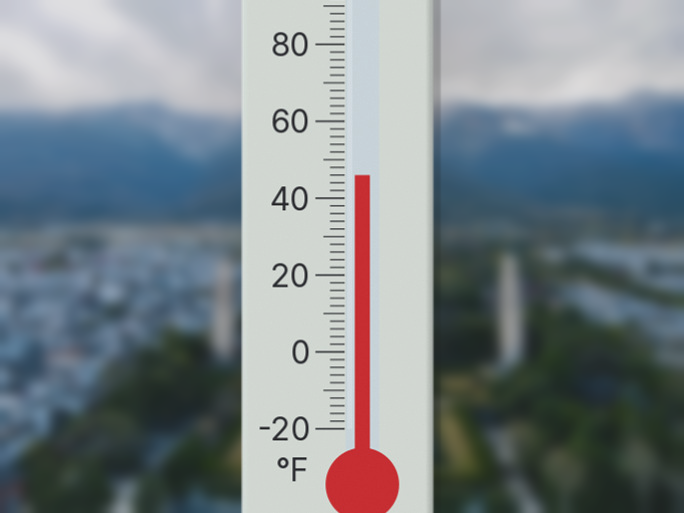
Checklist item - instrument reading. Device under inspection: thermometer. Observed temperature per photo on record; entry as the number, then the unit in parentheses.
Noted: 46 (°F)
